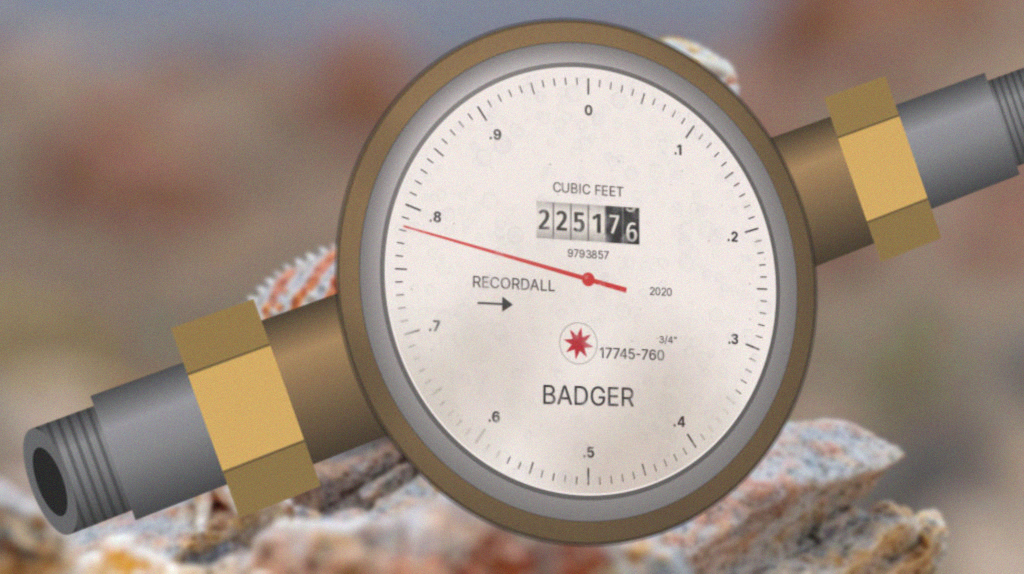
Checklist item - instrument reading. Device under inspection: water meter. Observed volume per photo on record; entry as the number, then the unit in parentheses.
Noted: 225175.78 (ft³)
